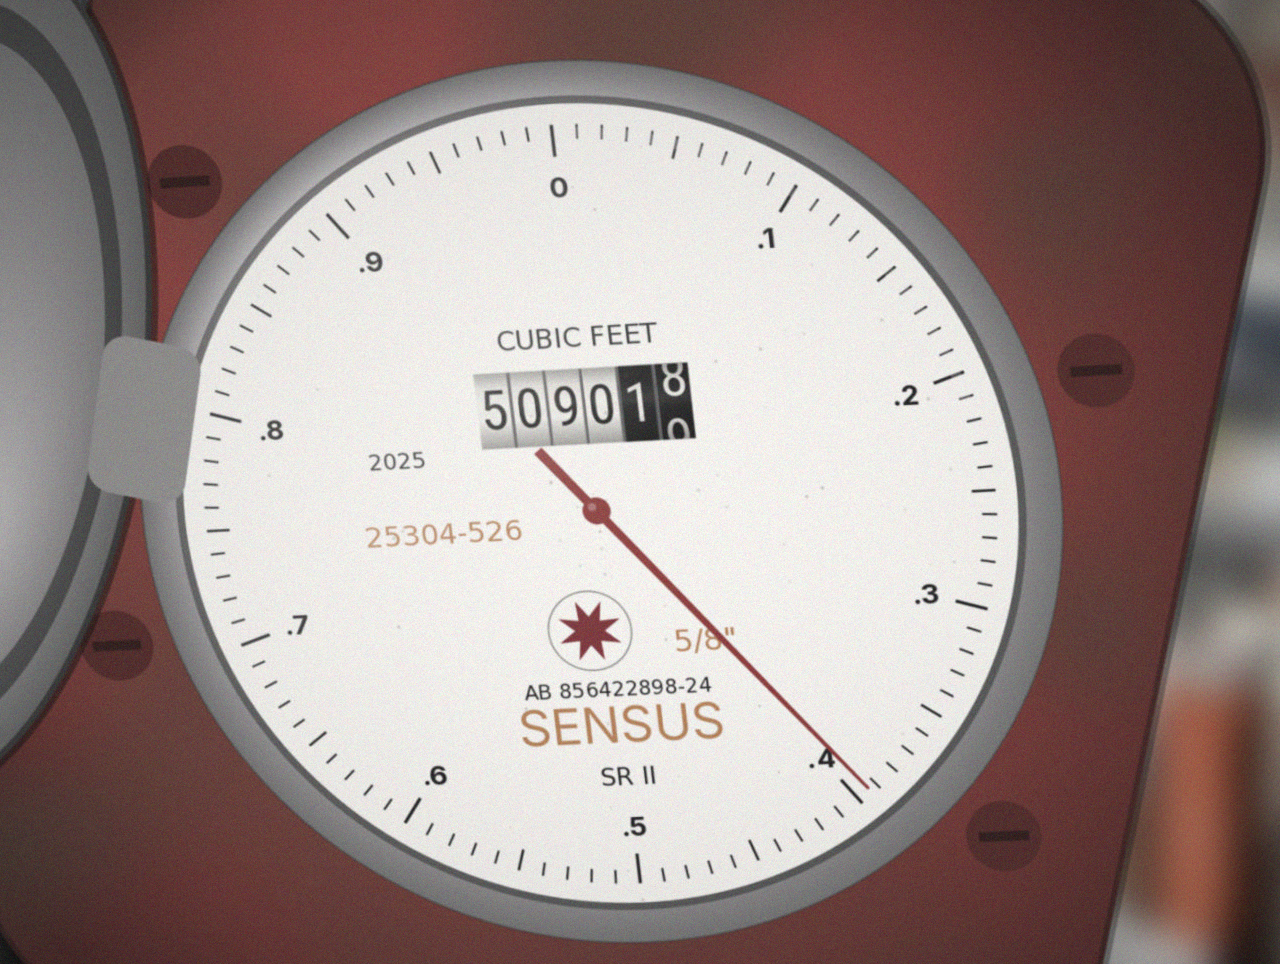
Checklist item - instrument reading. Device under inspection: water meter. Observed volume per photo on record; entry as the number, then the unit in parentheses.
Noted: 509018.39 (ft³)
